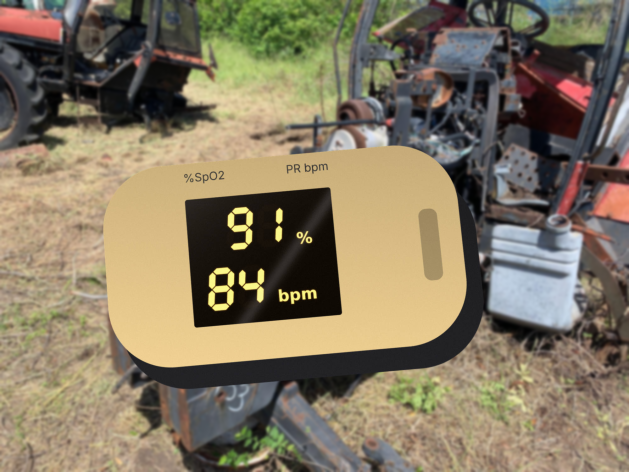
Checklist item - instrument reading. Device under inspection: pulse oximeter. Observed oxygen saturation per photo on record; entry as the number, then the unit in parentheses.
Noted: 91 (%)
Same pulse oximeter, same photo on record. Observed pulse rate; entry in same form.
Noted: 84 (bpm)
